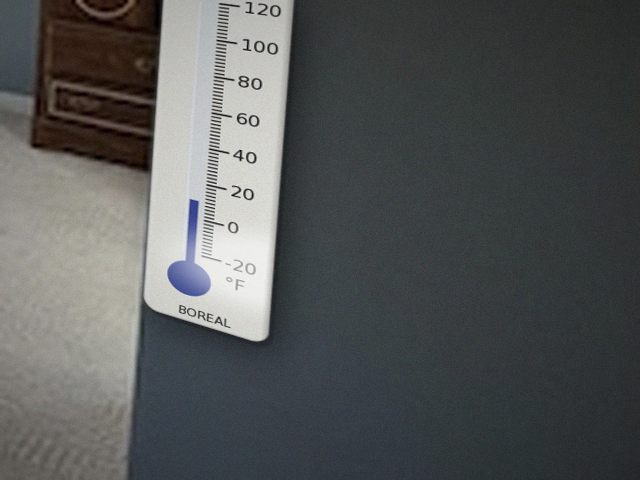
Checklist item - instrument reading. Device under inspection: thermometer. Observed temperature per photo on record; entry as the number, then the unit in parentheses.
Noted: 10 (°F)
